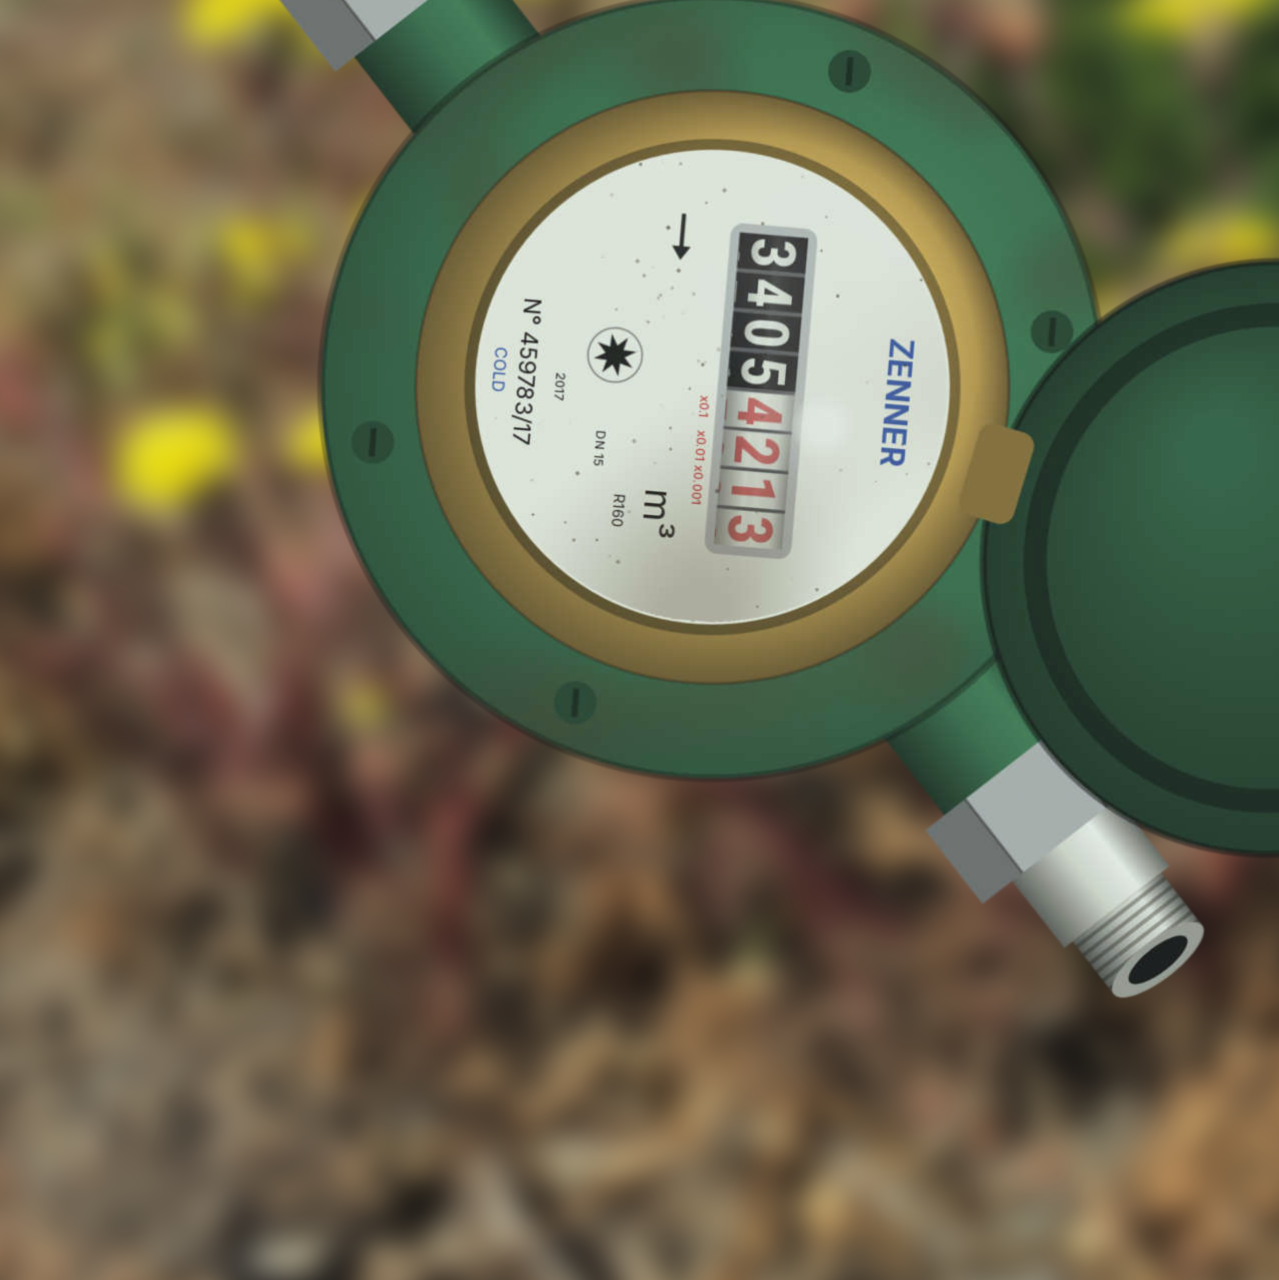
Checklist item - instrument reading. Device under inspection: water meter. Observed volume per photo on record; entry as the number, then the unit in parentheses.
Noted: 3405.4213 (m³)
